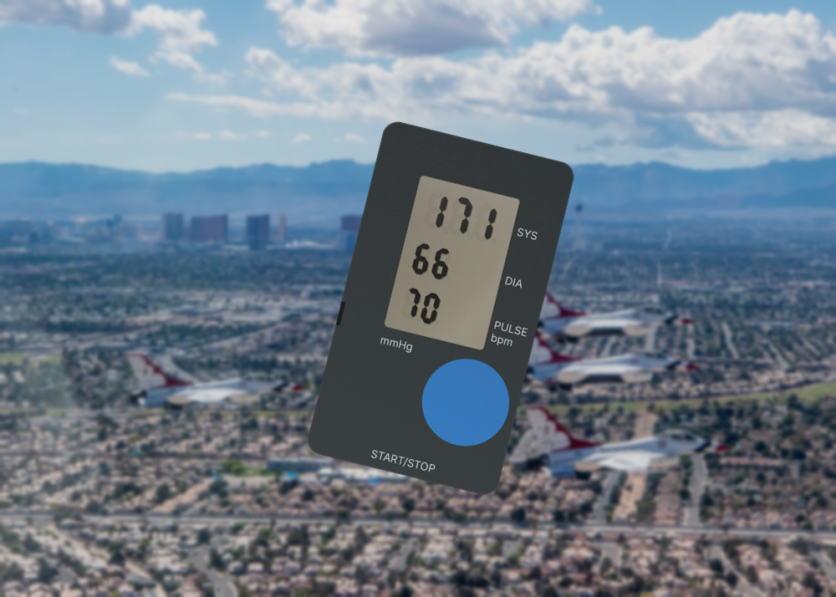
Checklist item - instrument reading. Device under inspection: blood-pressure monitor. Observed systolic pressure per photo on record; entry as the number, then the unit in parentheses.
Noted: 171 (mmHg)
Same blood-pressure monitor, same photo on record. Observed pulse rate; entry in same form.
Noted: 70 (bpm)
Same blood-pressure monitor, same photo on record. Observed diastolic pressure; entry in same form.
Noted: 66 (mmHg)
